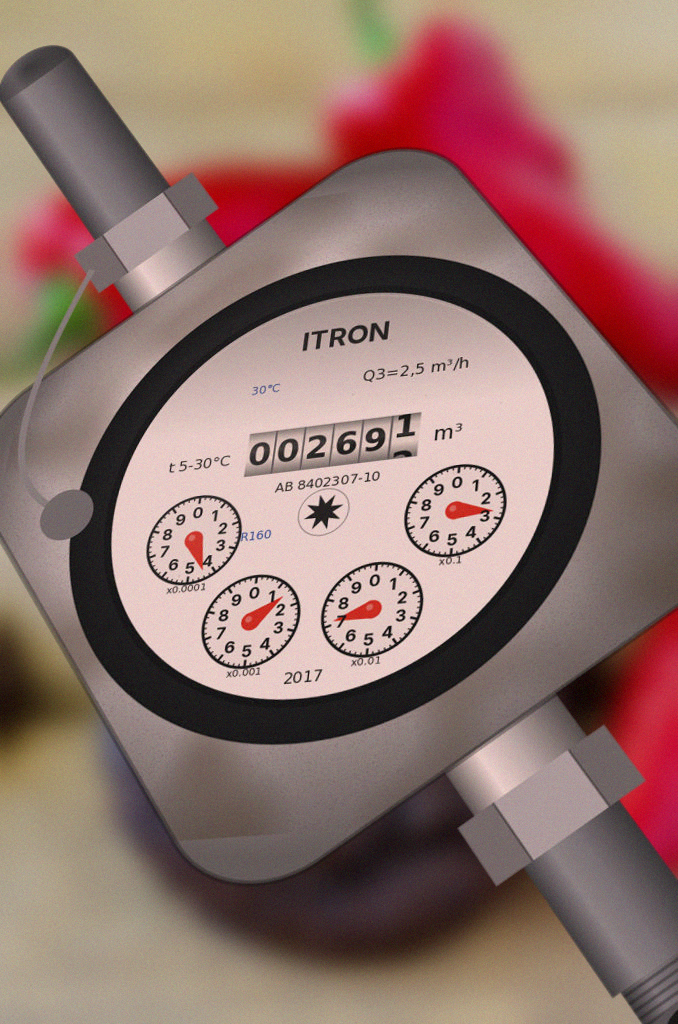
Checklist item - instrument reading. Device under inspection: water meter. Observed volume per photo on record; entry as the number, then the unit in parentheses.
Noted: 2691.2714 (m³)
